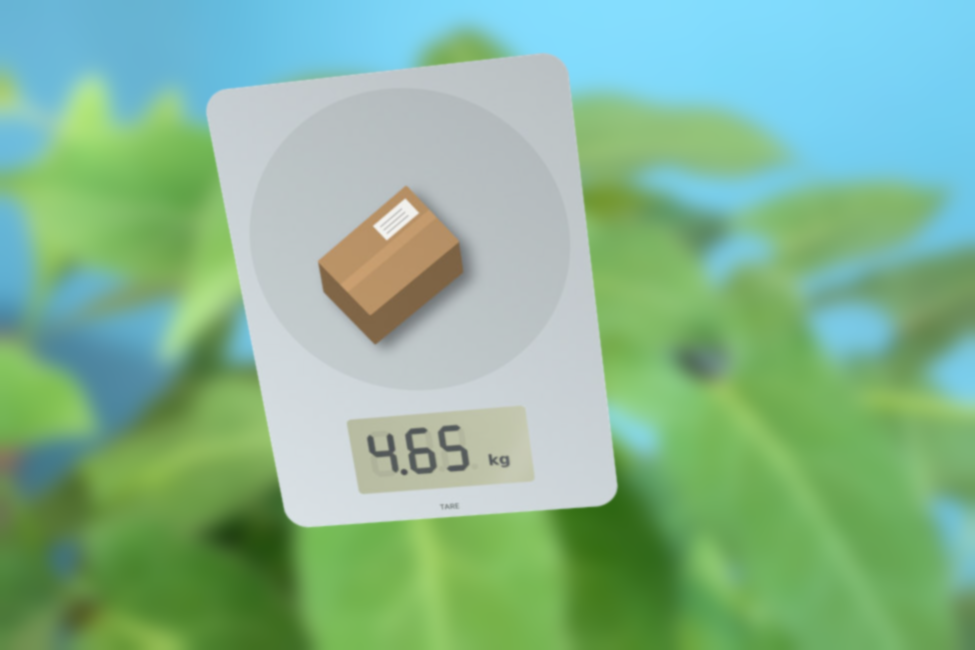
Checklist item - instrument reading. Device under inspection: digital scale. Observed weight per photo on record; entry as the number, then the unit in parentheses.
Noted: 4.65 (kg)
